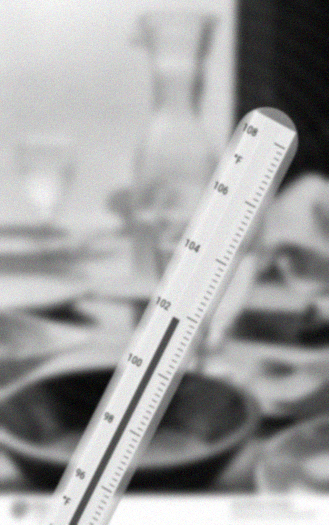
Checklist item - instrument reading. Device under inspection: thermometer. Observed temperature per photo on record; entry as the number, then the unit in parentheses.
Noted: 101.8 (°F)
